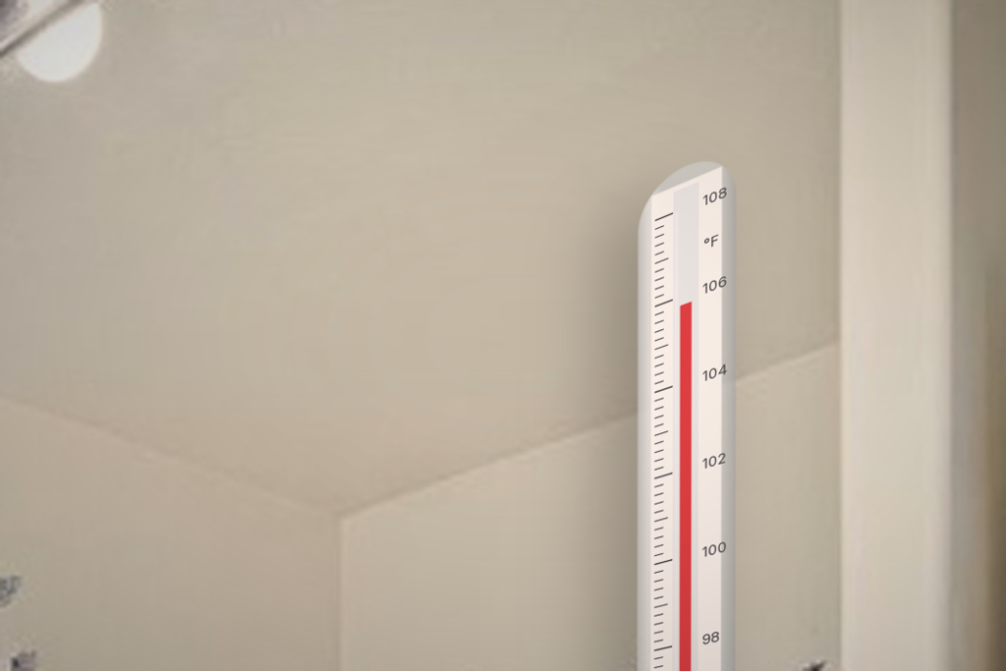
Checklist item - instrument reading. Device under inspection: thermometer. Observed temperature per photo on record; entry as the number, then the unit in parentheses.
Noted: 105.8 (°F)
